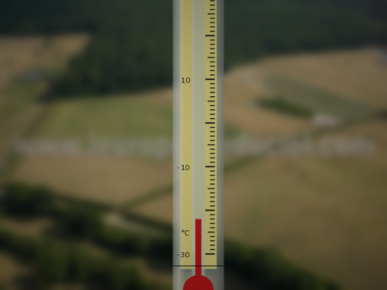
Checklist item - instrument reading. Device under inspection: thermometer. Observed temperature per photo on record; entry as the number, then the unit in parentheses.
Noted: -22 (°C)
